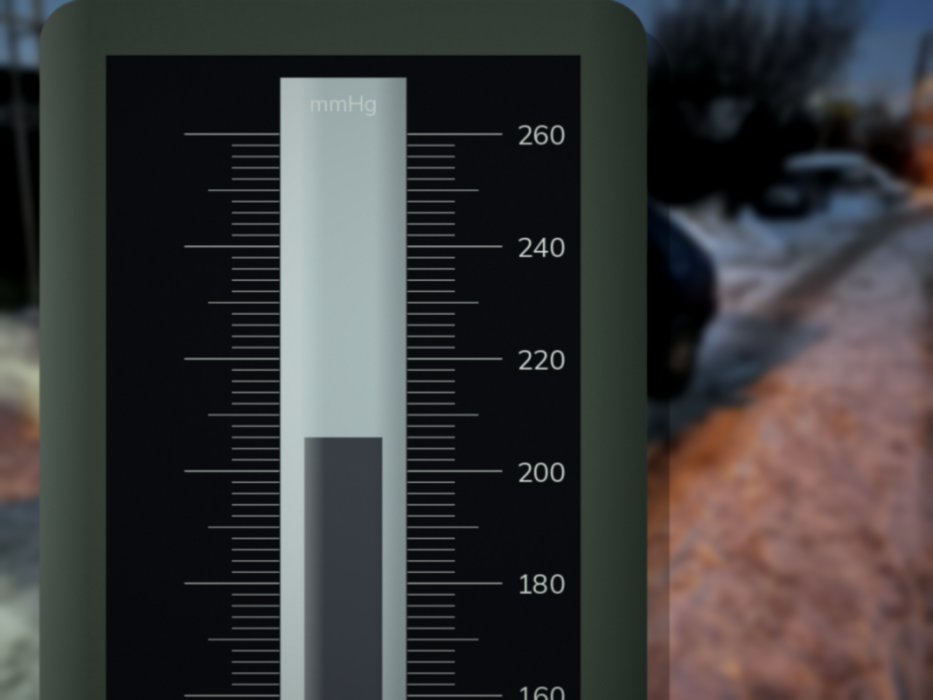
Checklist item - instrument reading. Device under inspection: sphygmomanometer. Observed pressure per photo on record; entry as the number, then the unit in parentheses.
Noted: 206 (mmHg)
